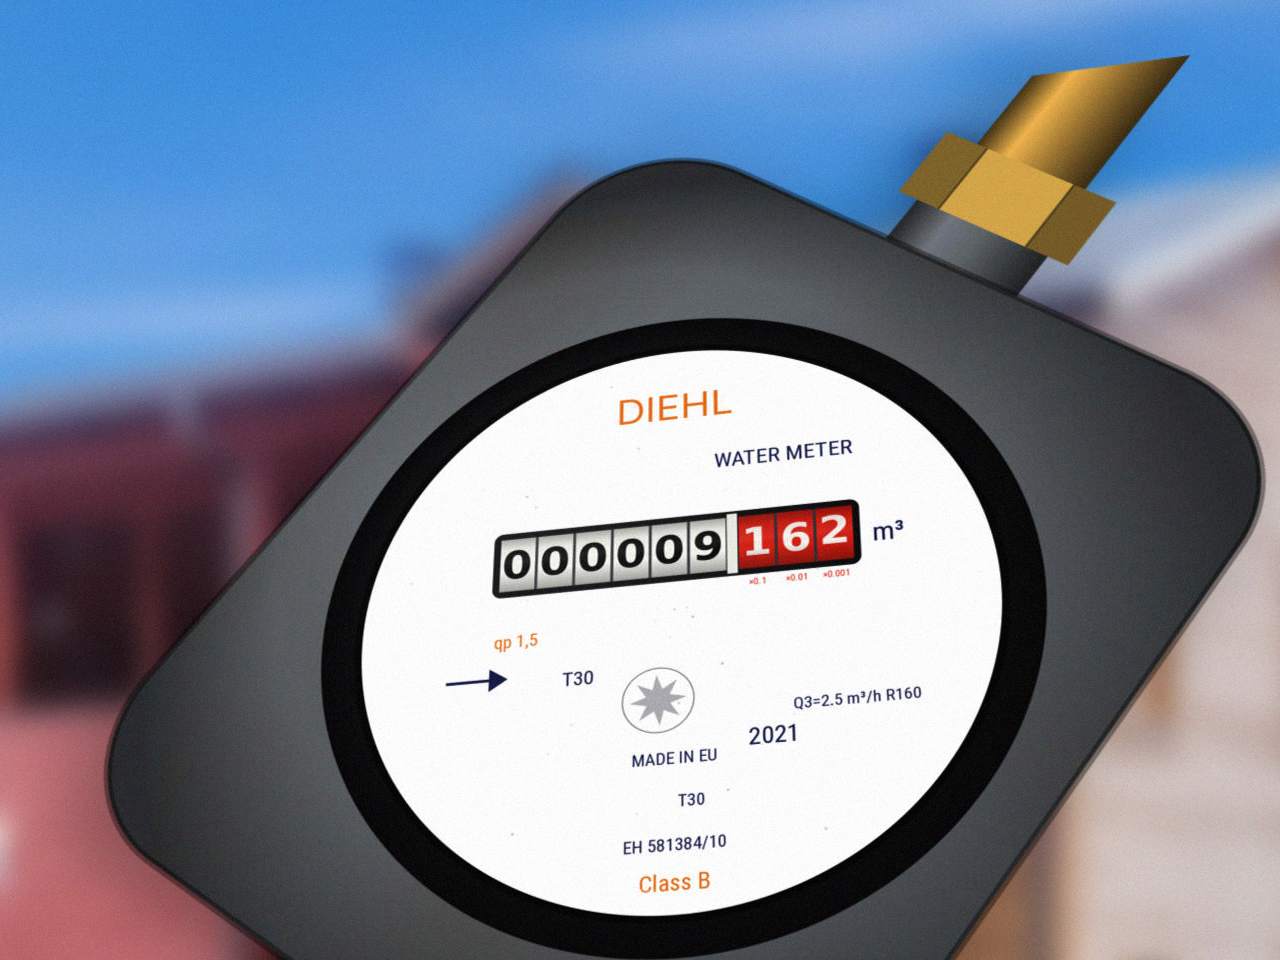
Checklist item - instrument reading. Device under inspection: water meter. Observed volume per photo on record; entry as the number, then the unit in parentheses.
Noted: 9.162 (m³)
